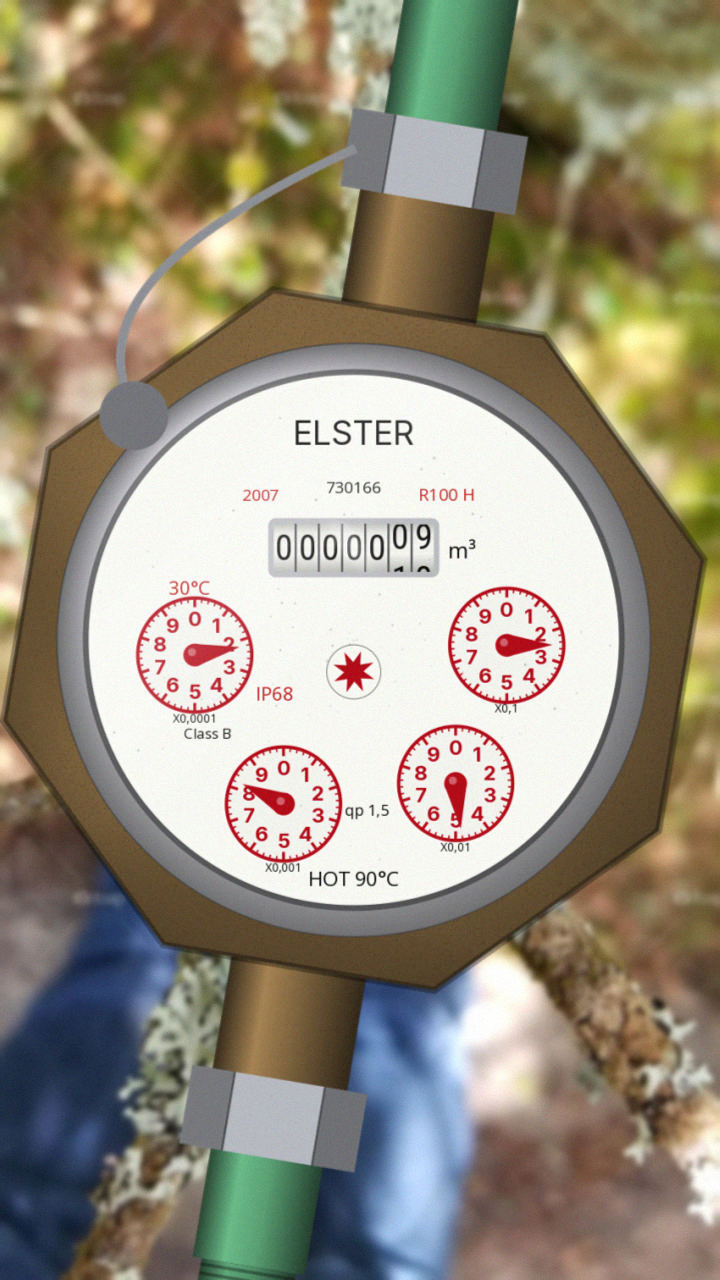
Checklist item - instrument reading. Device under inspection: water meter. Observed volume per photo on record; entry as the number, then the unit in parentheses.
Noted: 9.2482 (m³)
